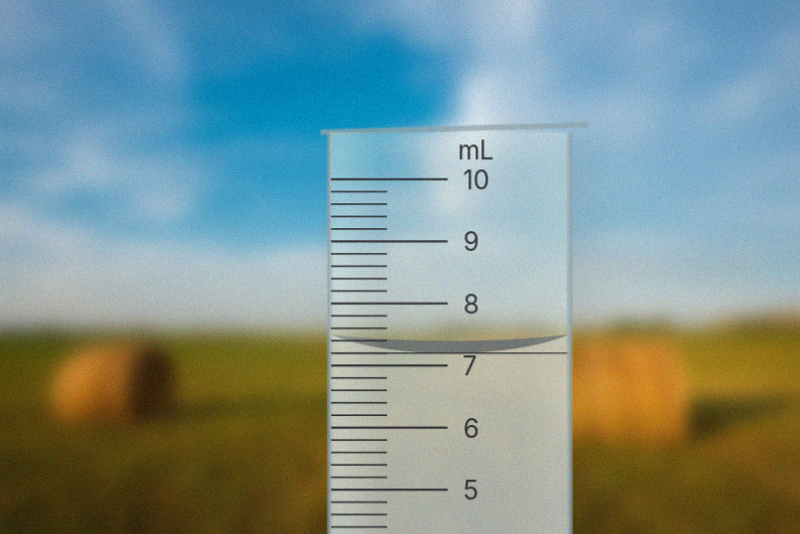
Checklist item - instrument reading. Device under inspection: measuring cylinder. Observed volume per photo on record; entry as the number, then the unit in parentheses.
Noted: 7.2 (mL)
